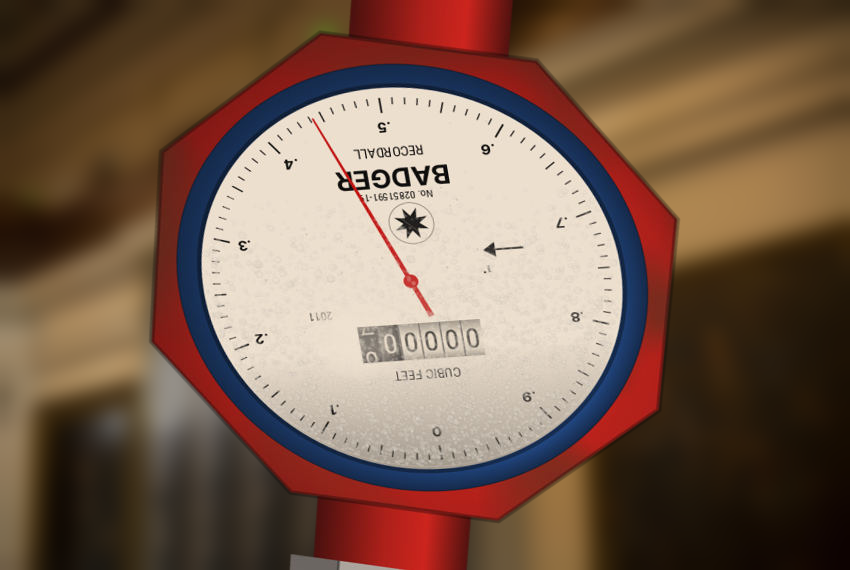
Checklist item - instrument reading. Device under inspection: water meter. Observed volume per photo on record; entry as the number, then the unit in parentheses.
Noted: 6.44 (ft³)
